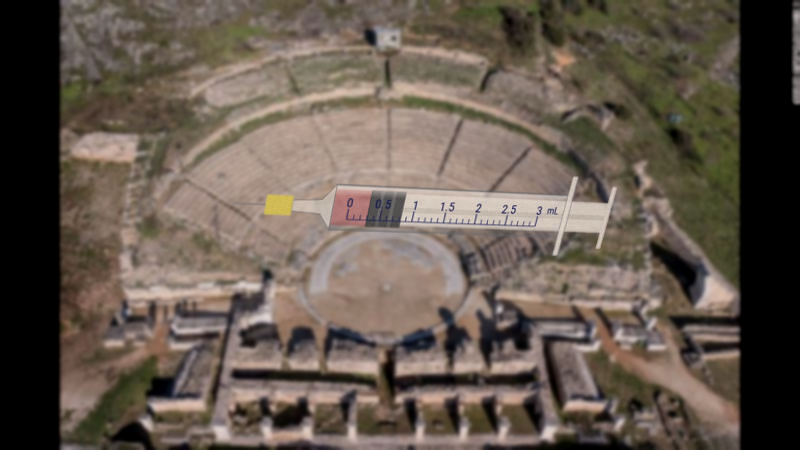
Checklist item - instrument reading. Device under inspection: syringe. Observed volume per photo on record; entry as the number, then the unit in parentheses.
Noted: 0.3 (mL)
